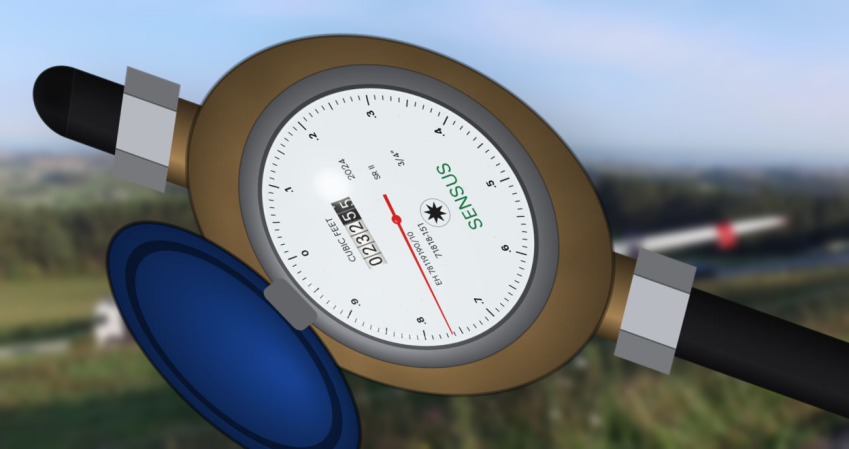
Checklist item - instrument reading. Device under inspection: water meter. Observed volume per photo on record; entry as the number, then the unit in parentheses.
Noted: 23254.76 (ft³)
